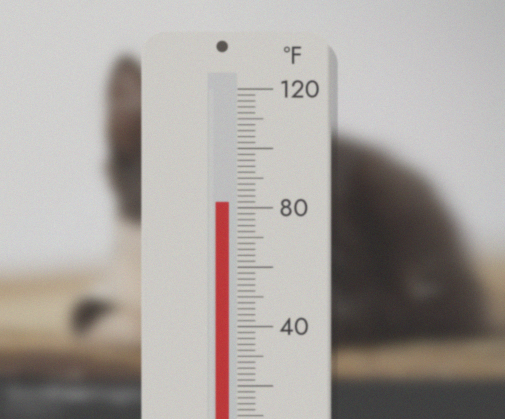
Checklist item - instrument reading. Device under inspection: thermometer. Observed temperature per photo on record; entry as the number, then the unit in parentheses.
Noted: 82 (°F)
